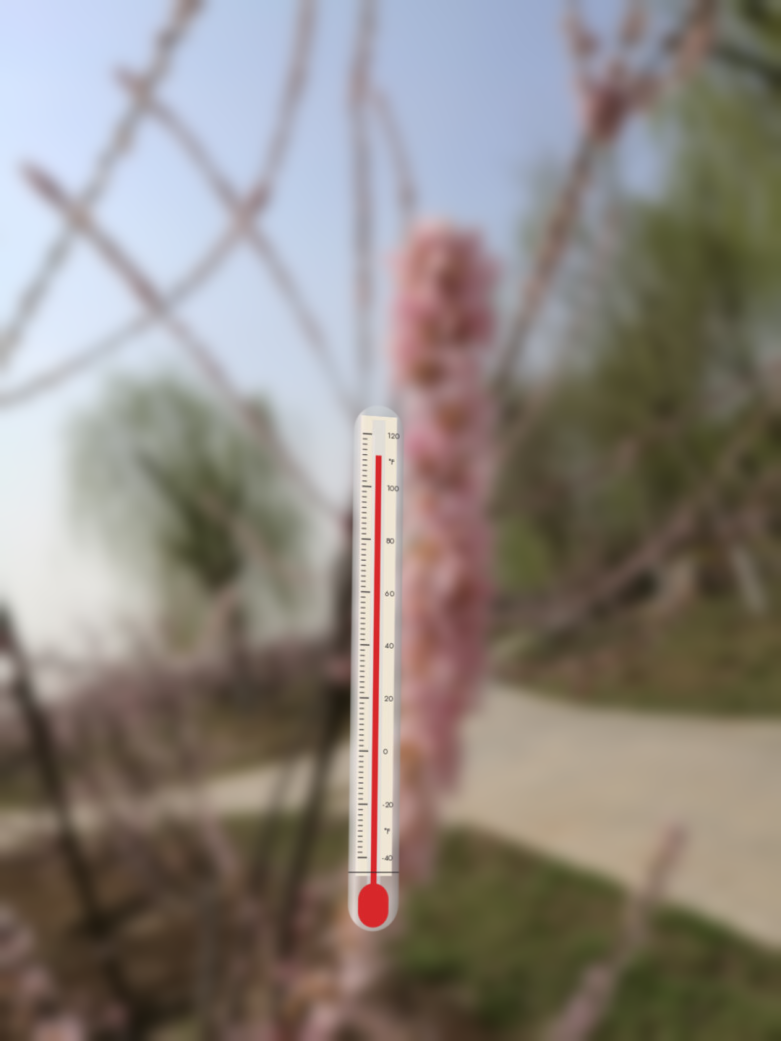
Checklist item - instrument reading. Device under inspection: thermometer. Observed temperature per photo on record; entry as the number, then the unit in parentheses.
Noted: 112 (°F)
